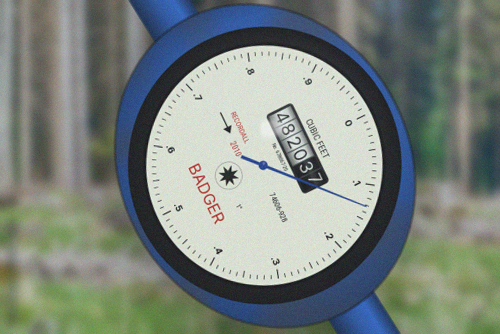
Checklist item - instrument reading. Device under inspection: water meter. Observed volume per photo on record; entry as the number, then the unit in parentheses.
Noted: 482037.13 (ft³)
